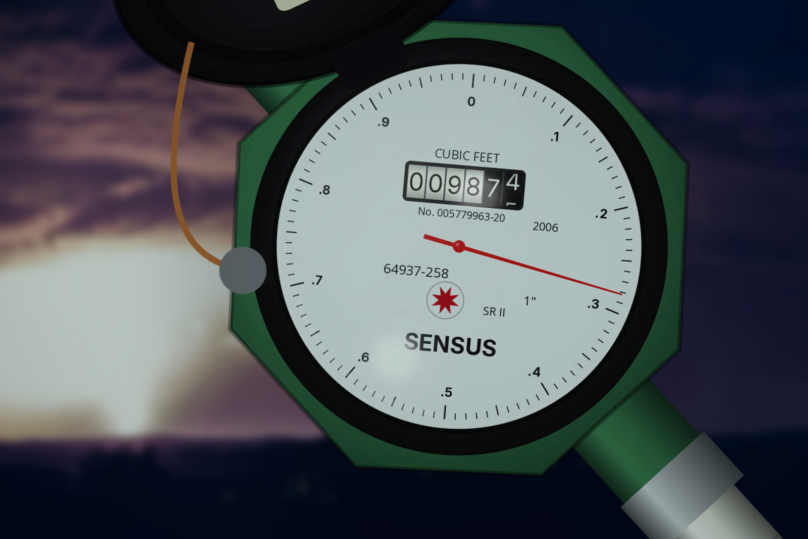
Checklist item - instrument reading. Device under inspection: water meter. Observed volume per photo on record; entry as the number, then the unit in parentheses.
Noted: 9874.28 (ft³)
